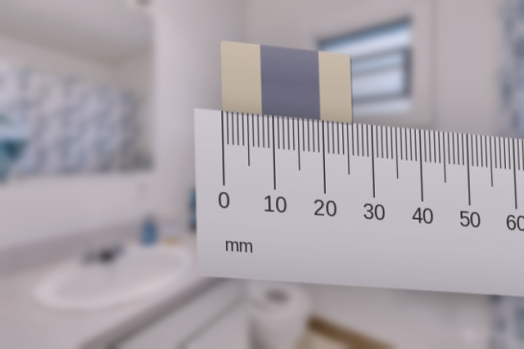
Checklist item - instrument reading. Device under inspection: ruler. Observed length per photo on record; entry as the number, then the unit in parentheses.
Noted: 26 (mm)
